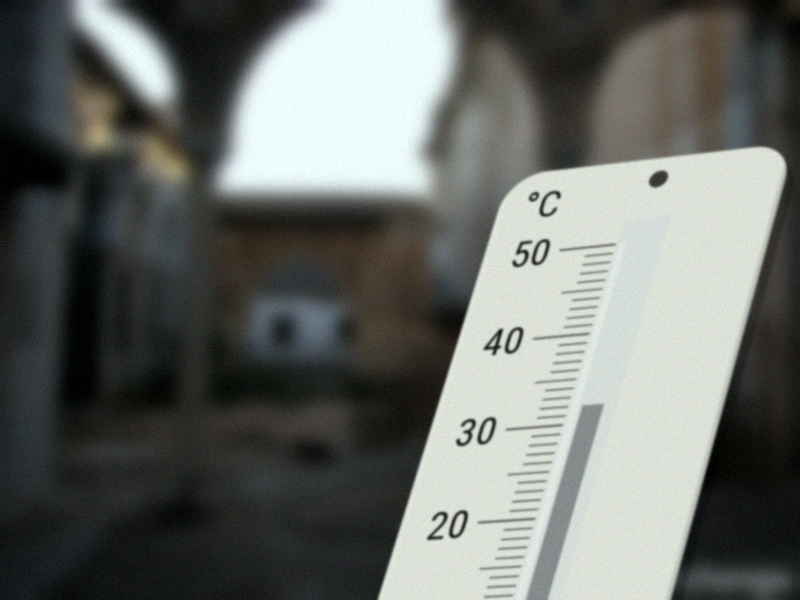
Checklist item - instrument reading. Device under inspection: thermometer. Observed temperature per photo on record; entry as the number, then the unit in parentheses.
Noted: 32 (°C)
